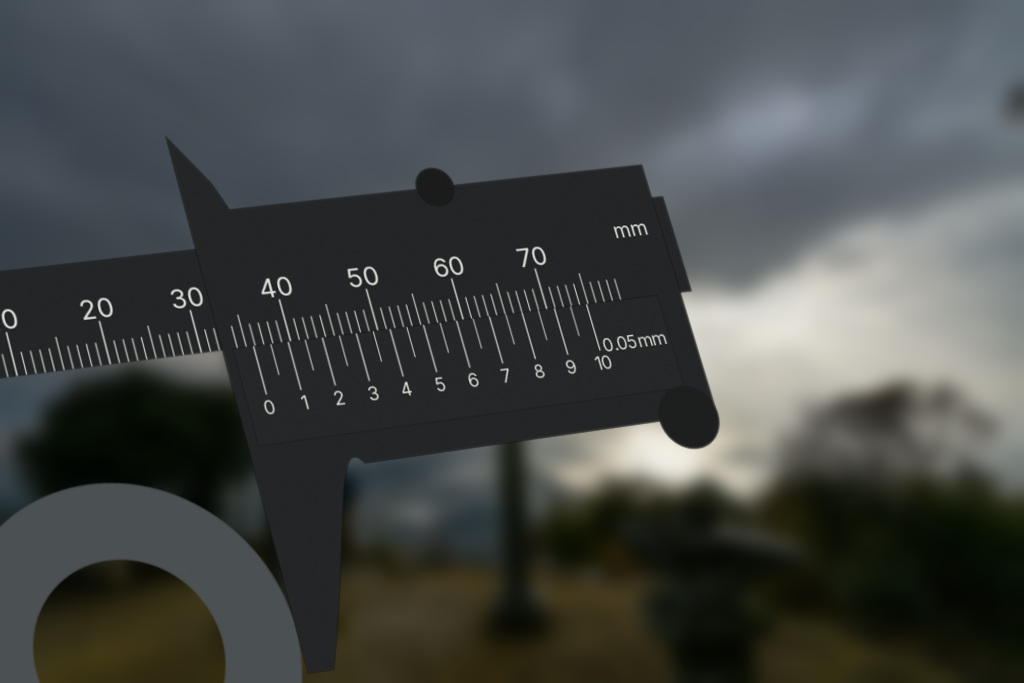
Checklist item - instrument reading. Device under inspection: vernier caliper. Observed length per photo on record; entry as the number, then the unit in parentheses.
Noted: 35.8 (mm)
